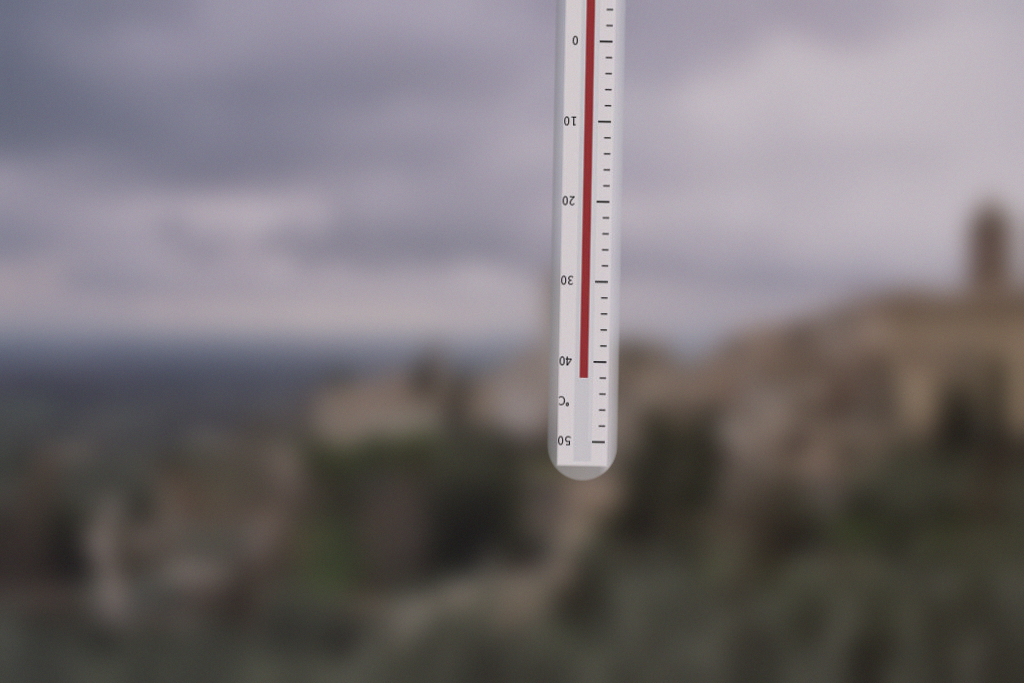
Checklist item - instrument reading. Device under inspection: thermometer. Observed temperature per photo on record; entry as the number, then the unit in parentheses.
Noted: 42 (°C)
